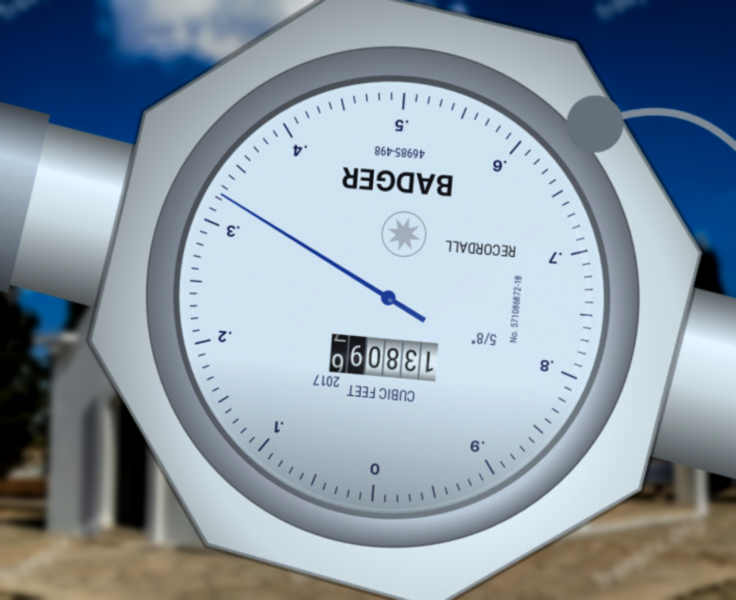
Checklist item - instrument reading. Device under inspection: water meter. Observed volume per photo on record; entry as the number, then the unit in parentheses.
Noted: 138096.32 (ft³)
